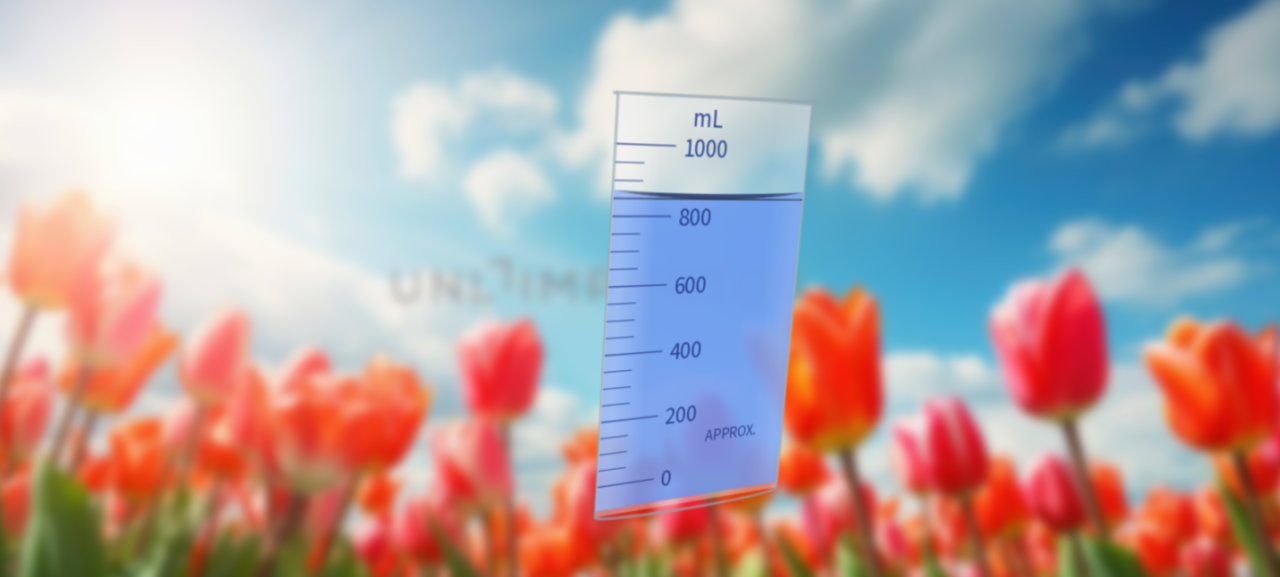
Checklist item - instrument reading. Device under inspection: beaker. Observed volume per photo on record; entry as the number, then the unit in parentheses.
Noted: 850 (mL)
